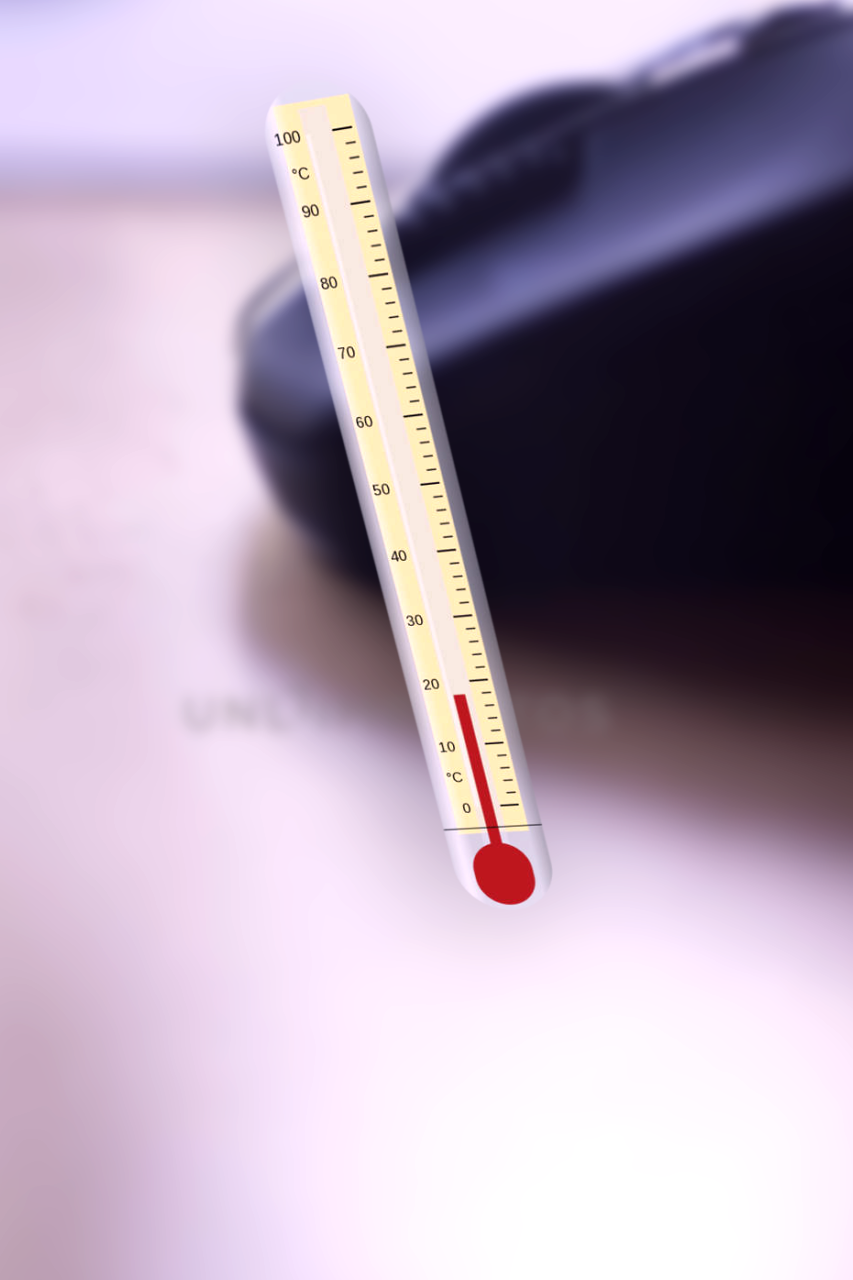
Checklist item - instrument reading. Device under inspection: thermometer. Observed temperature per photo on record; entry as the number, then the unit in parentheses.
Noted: 18 (°C)
